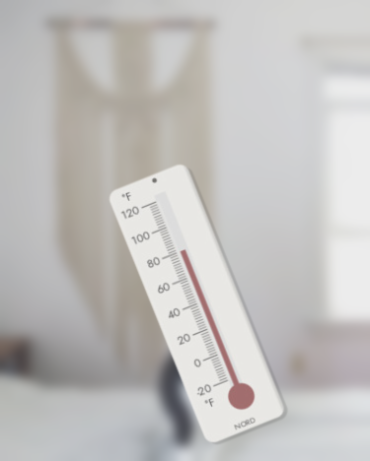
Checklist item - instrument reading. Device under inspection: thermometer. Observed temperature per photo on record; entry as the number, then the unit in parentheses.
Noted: 80 (°F)
